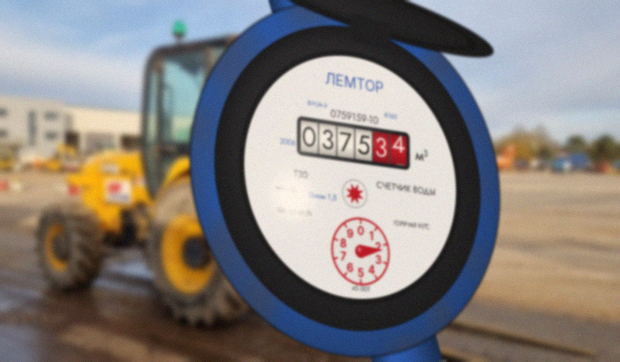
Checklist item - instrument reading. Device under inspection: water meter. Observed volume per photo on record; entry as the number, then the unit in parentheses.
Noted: 375.342 (m³)
